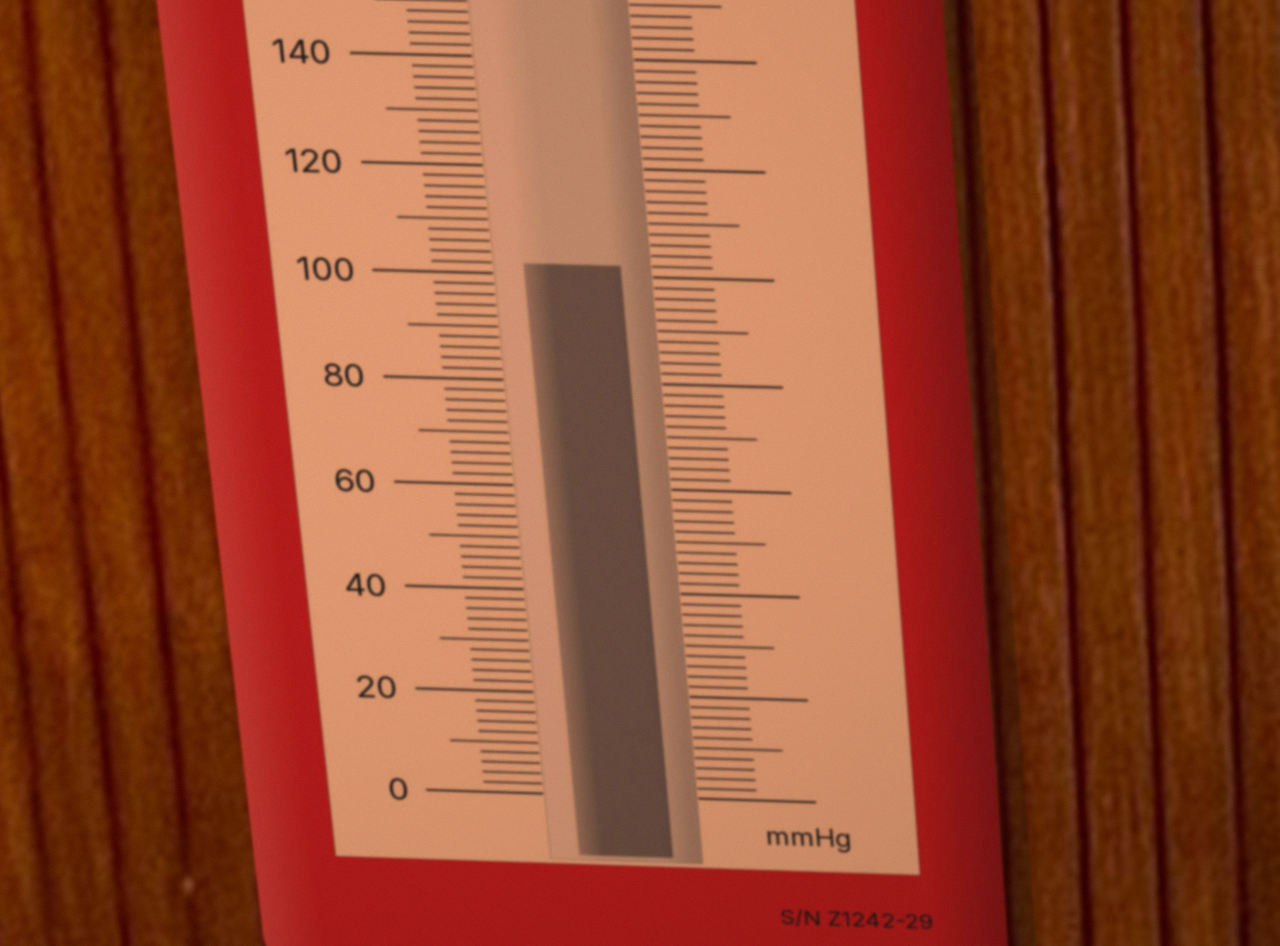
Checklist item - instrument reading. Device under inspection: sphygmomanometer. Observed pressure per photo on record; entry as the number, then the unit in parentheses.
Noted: 102 (mmHg)
